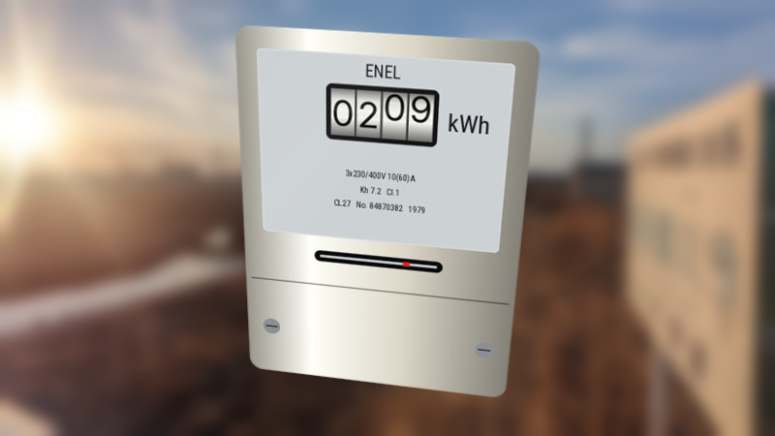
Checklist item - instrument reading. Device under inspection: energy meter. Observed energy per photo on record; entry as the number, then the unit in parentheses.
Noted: 209 (kWh)
